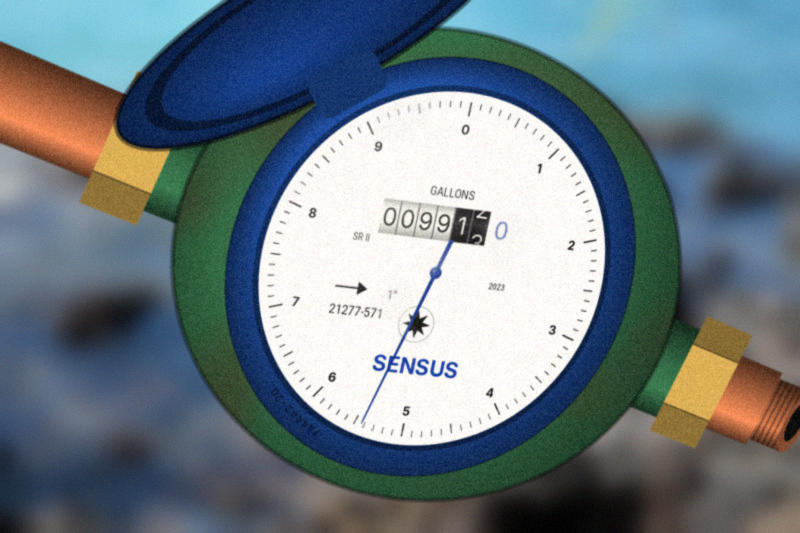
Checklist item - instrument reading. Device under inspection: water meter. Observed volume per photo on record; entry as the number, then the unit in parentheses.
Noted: 99125.4 (gal)
